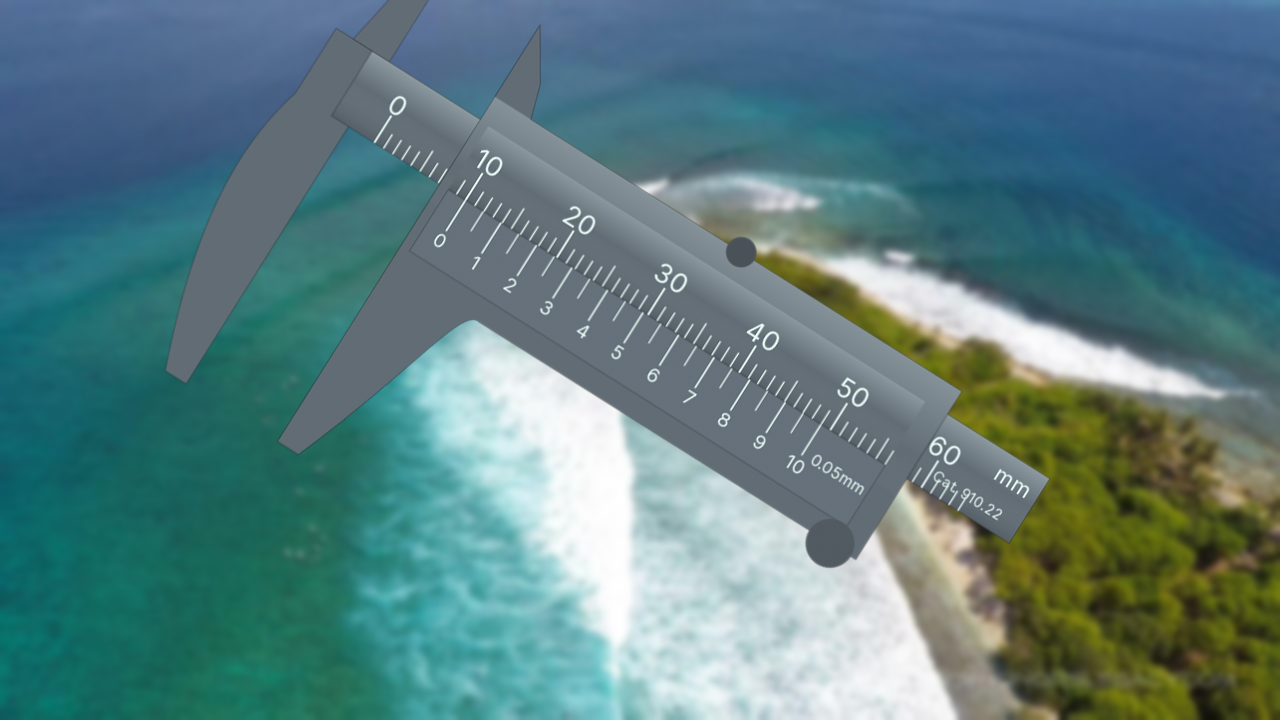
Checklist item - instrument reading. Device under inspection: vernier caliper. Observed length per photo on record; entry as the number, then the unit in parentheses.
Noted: 10.0 (mm)
